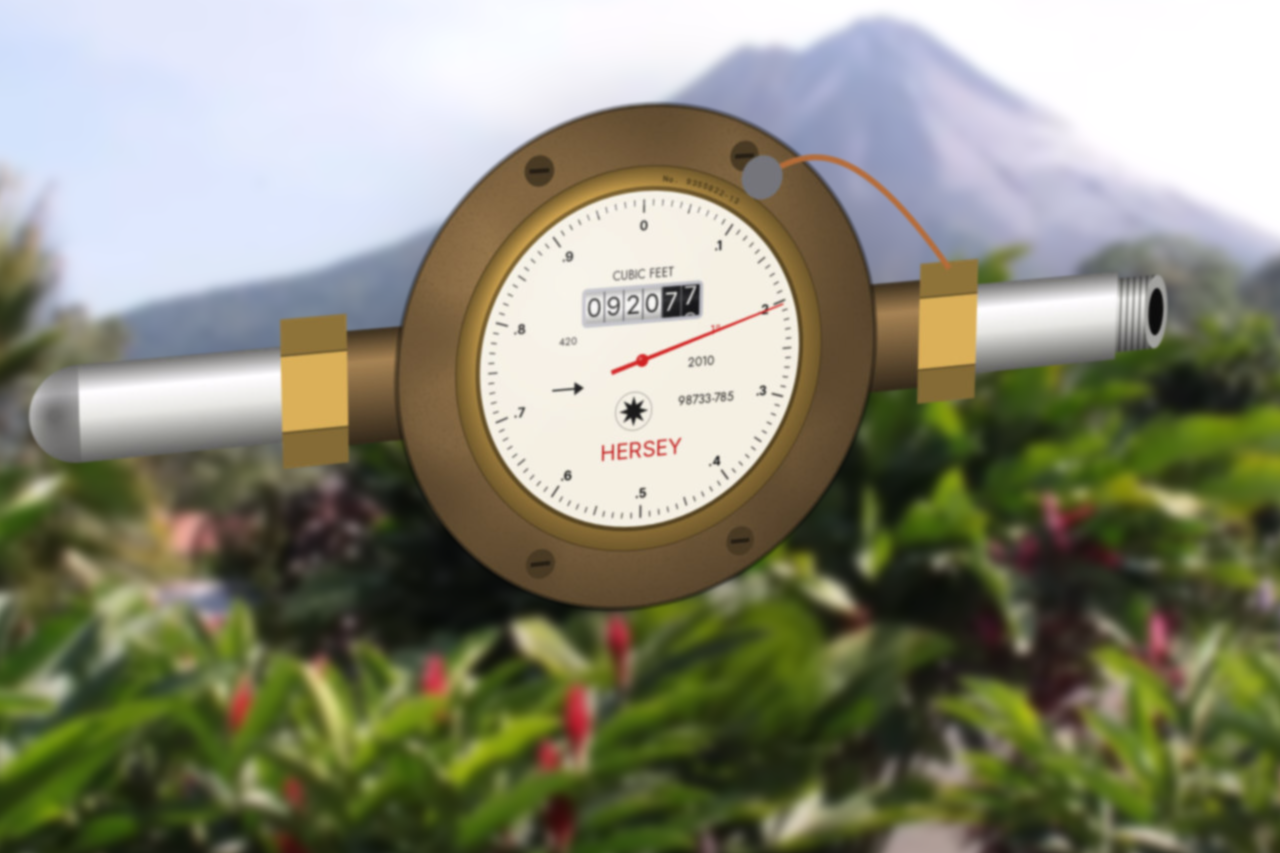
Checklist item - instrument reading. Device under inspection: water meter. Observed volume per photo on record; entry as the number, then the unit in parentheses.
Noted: 92077.20 (ft³)
